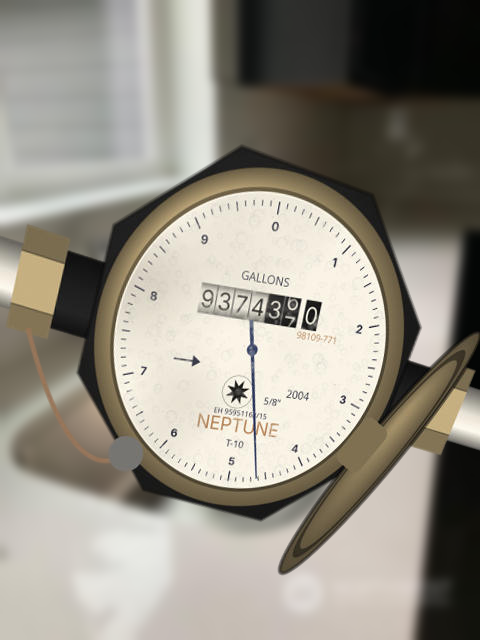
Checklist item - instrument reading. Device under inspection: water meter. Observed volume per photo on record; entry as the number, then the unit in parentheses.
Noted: 9374364.6 (gal)
